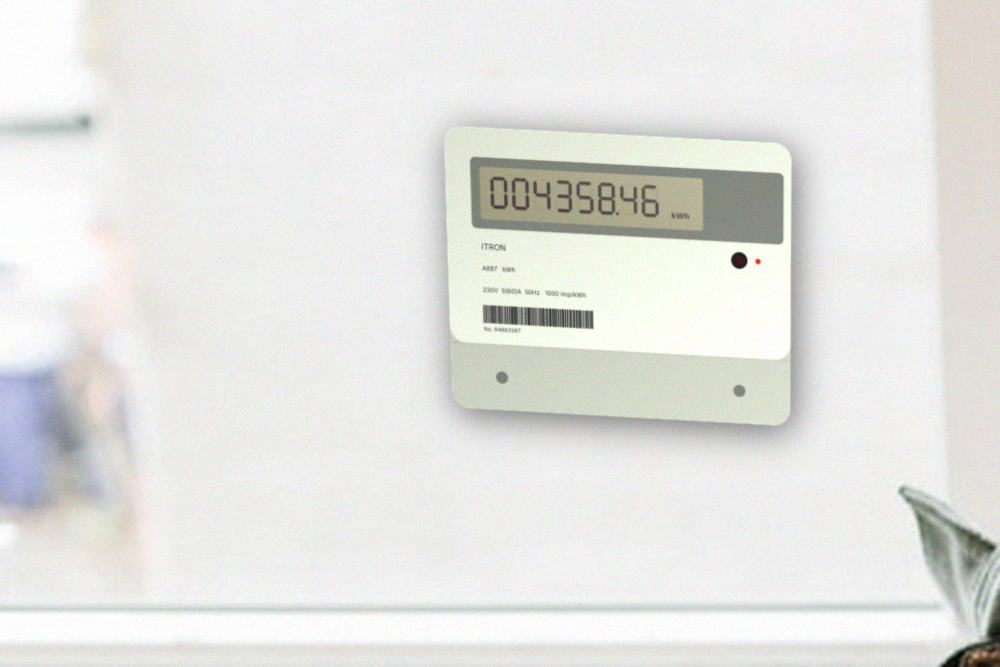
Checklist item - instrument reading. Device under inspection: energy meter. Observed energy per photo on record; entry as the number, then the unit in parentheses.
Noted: 4358.46 (kWh)
